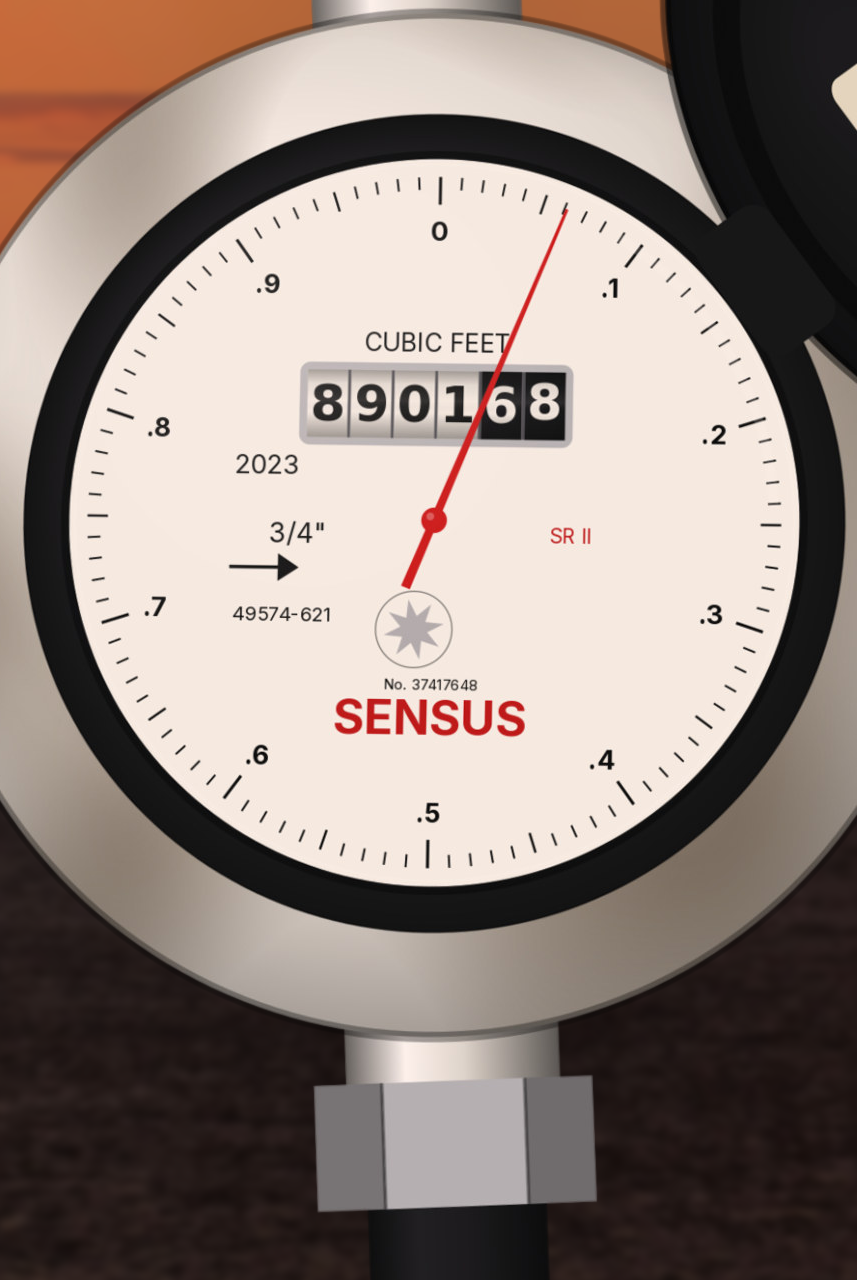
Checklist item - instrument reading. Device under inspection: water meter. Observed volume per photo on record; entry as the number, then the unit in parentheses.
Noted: 890168.06 (ft³)
